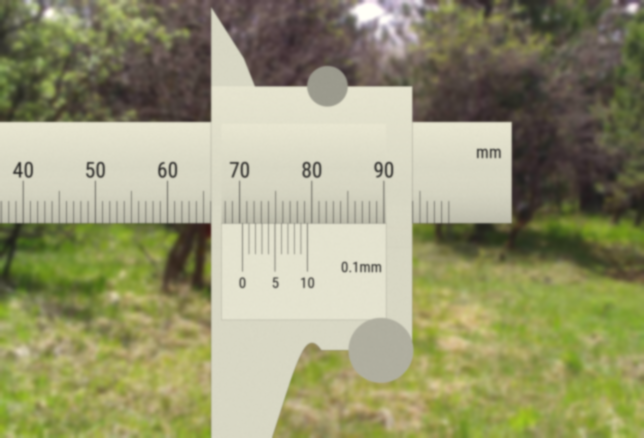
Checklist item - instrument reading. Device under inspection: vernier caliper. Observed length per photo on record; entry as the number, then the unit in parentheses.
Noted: 70.4 (mm)
